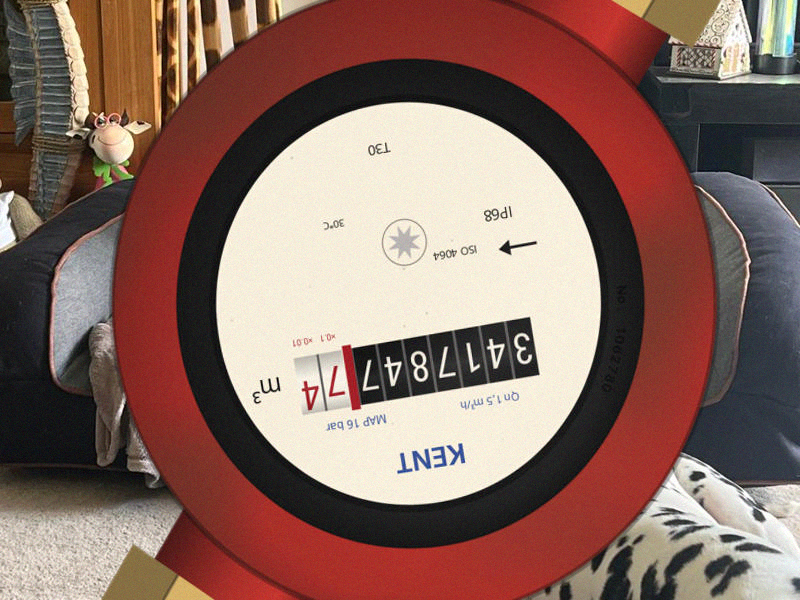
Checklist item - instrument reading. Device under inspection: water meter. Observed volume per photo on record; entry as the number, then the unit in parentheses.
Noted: 3417847.74 (m³)
